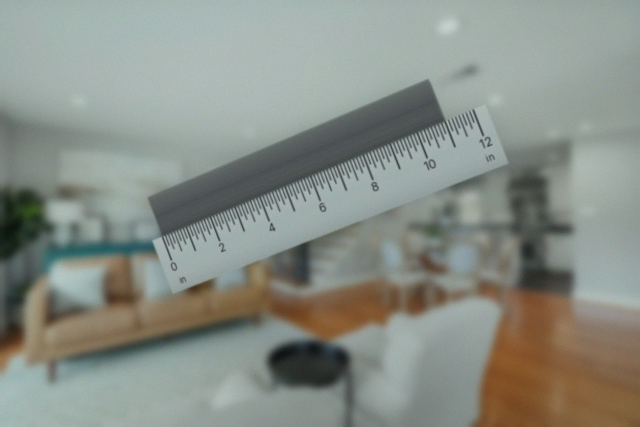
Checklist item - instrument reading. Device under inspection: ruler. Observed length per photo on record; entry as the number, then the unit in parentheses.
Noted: 11 (in)
